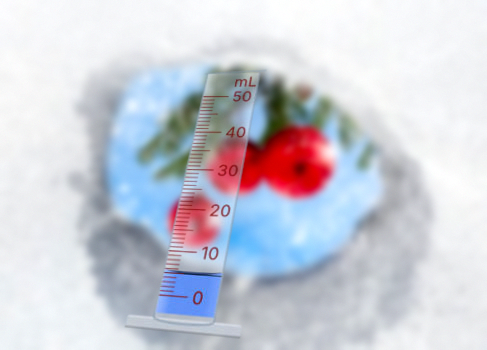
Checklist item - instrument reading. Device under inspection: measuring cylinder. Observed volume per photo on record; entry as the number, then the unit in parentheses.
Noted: 5 (mL)
